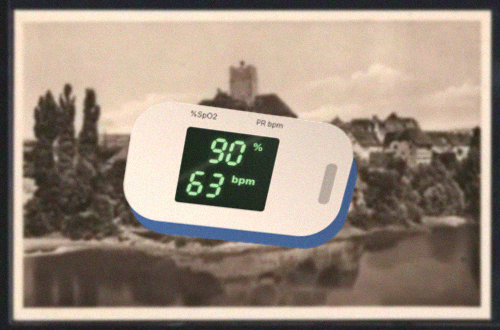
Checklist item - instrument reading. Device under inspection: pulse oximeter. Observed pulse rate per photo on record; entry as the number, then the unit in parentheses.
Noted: 63 (bpm)
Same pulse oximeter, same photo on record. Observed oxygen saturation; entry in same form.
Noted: 90 (%)
